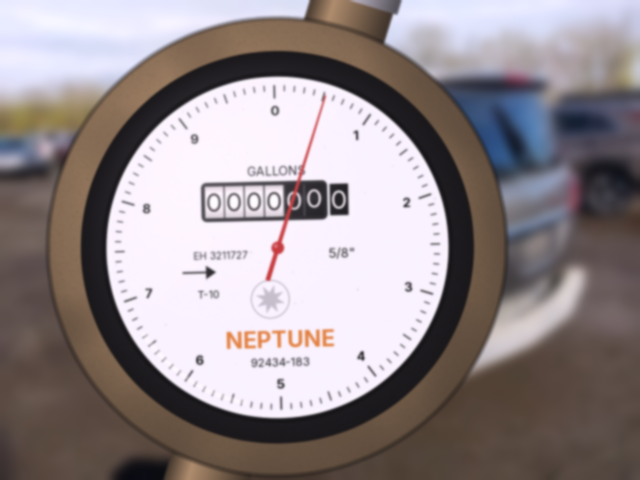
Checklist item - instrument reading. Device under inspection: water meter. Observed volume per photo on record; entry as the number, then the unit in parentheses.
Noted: 0.5 (gal)
